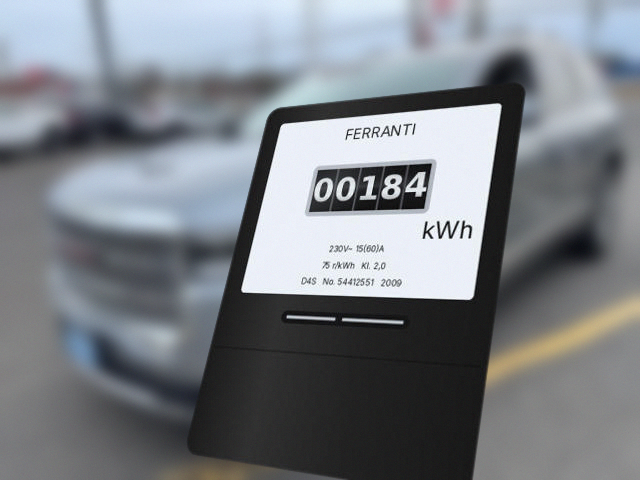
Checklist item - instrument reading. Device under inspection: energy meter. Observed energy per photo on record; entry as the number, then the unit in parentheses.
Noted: 184 (kWh)
